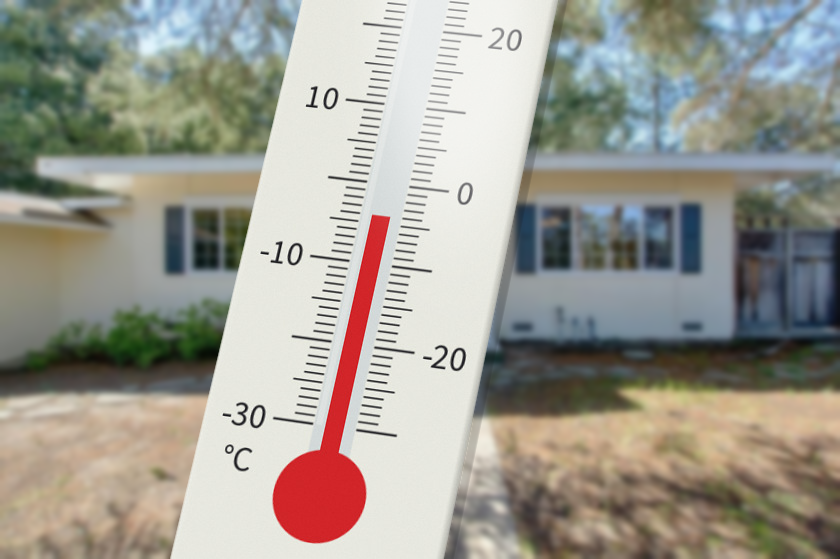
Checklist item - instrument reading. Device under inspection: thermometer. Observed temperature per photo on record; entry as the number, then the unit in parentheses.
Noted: -4 (°C)
